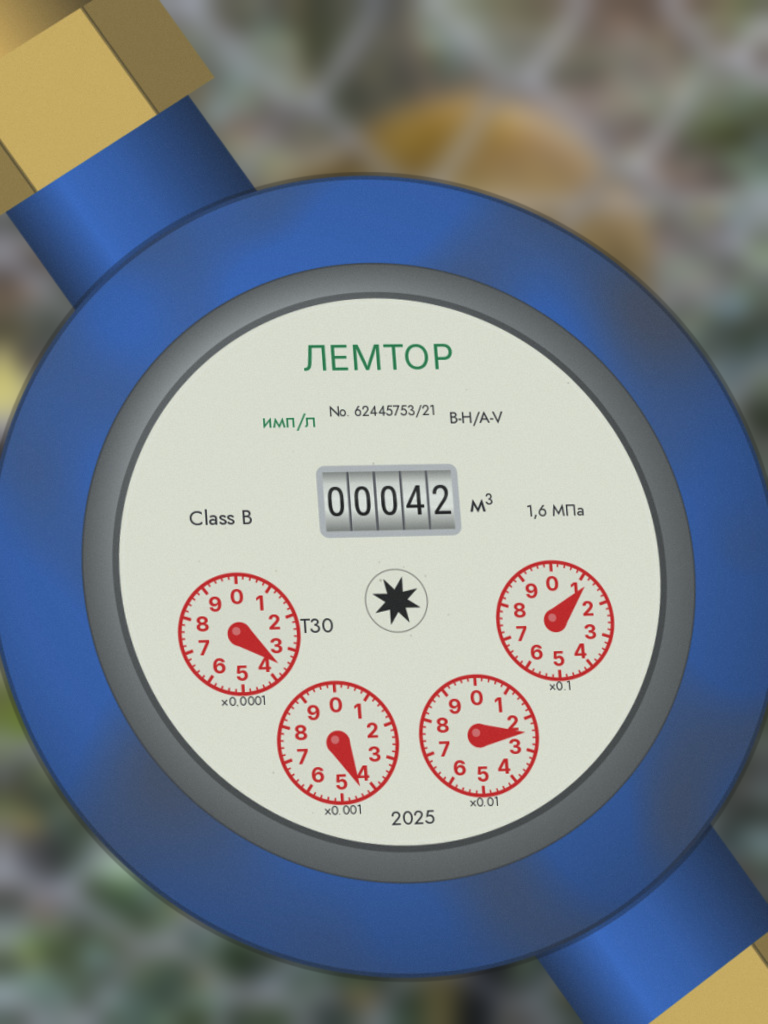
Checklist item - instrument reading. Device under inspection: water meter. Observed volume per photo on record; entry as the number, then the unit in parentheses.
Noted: 42.1243 (m³)
